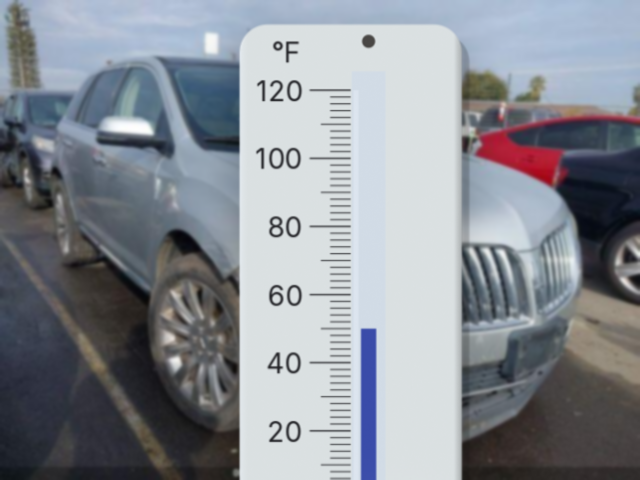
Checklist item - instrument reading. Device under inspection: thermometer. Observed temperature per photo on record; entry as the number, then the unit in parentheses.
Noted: 50 (°F)
